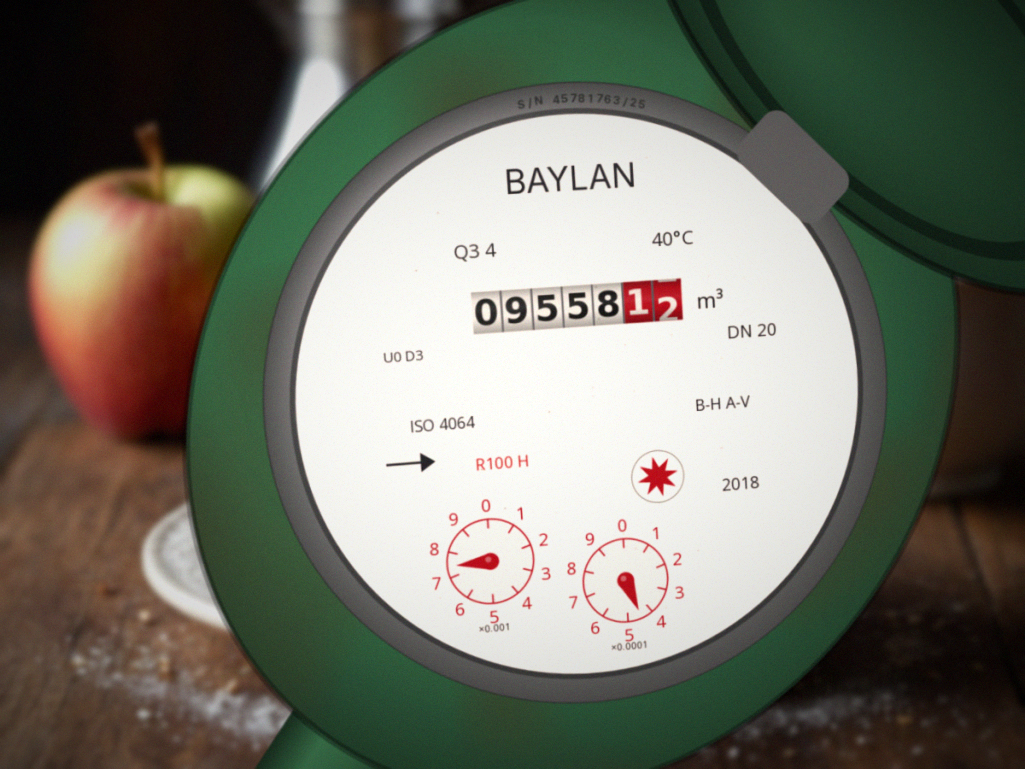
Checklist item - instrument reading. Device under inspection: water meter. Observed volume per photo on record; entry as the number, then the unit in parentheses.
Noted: 9558.1174 (m³)
